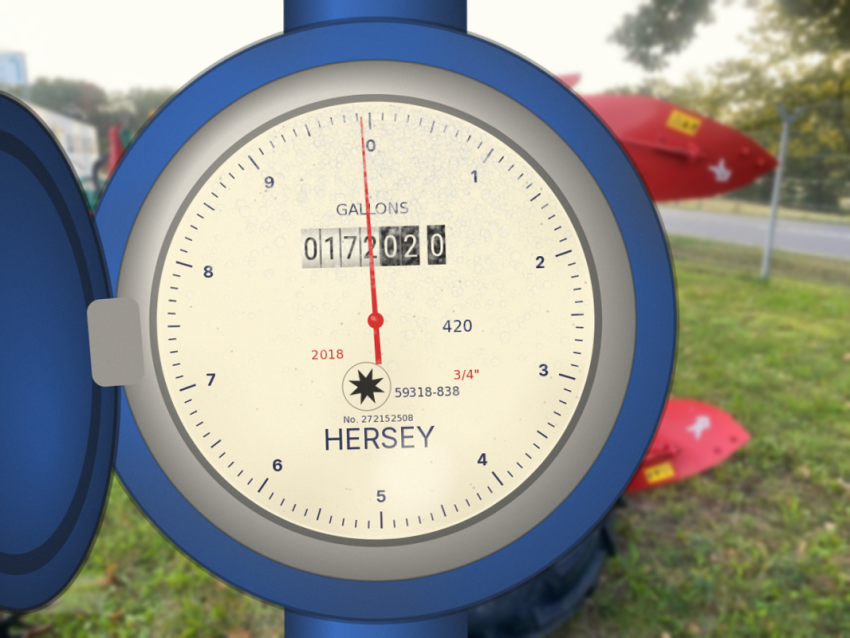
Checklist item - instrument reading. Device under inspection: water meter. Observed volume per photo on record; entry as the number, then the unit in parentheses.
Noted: 172019.9 (gal)
